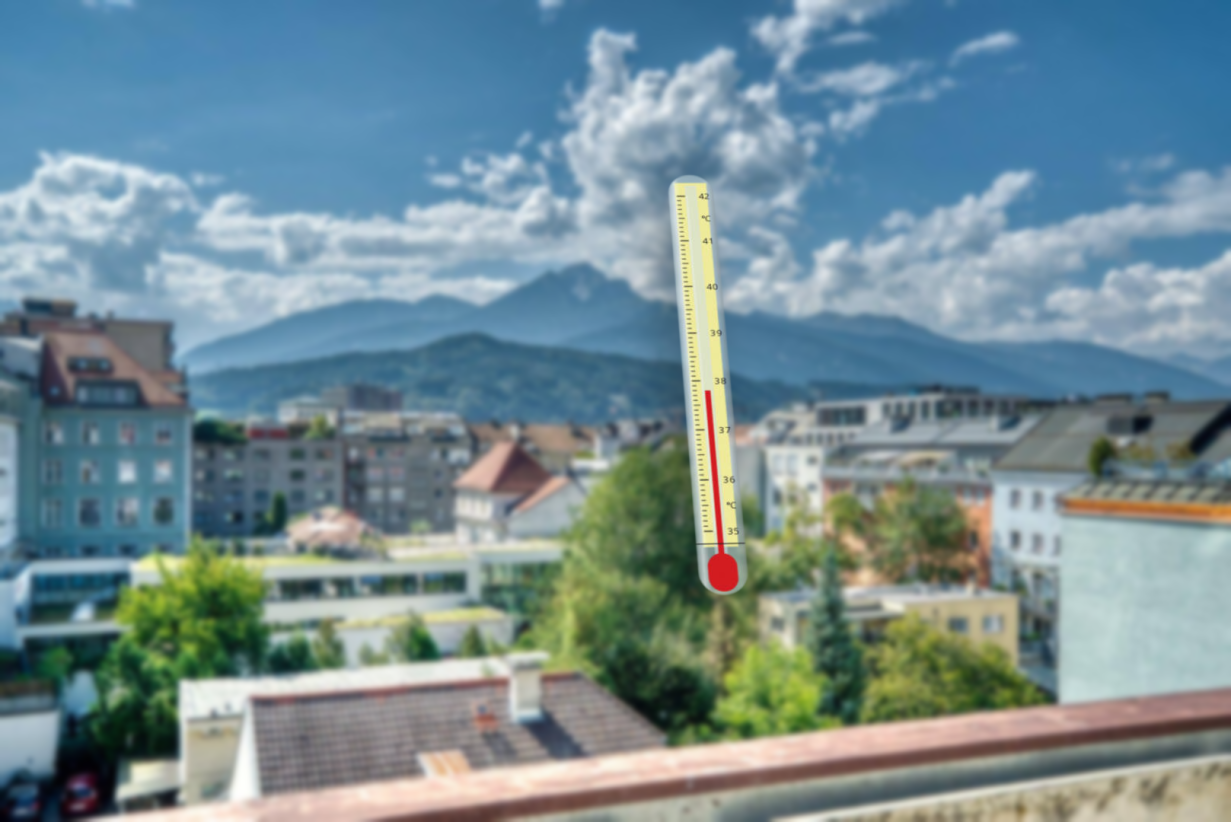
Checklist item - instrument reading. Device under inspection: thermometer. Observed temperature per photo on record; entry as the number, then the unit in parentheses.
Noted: 37.8 (°C)
